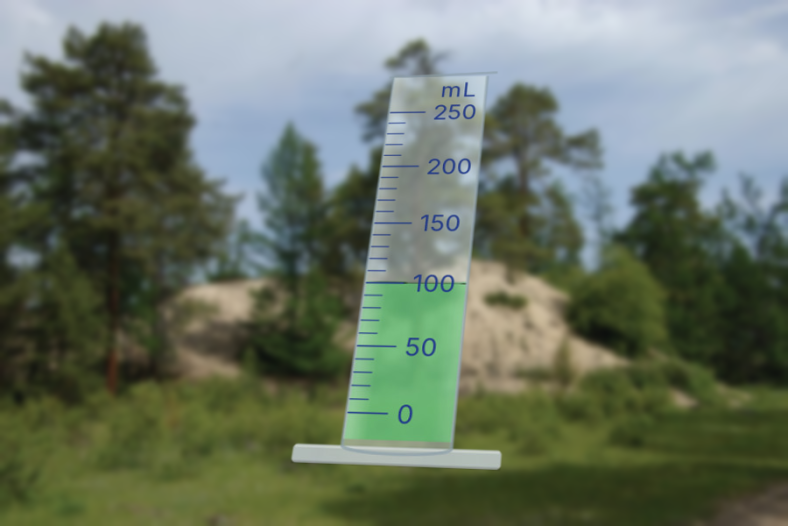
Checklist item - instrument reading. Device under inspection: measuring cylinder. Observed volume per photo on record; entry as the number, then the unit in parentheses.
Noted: 100 (mL)
